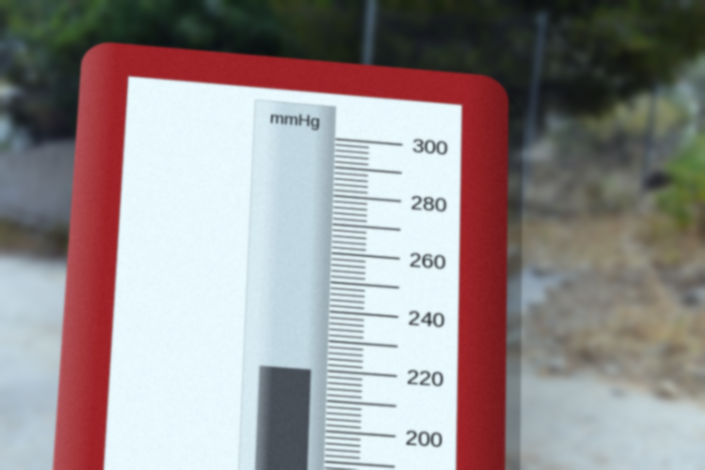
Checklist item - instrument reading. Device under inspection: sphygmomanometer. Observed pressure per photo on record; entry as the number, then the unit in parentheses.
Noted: 220 (mmHg)
